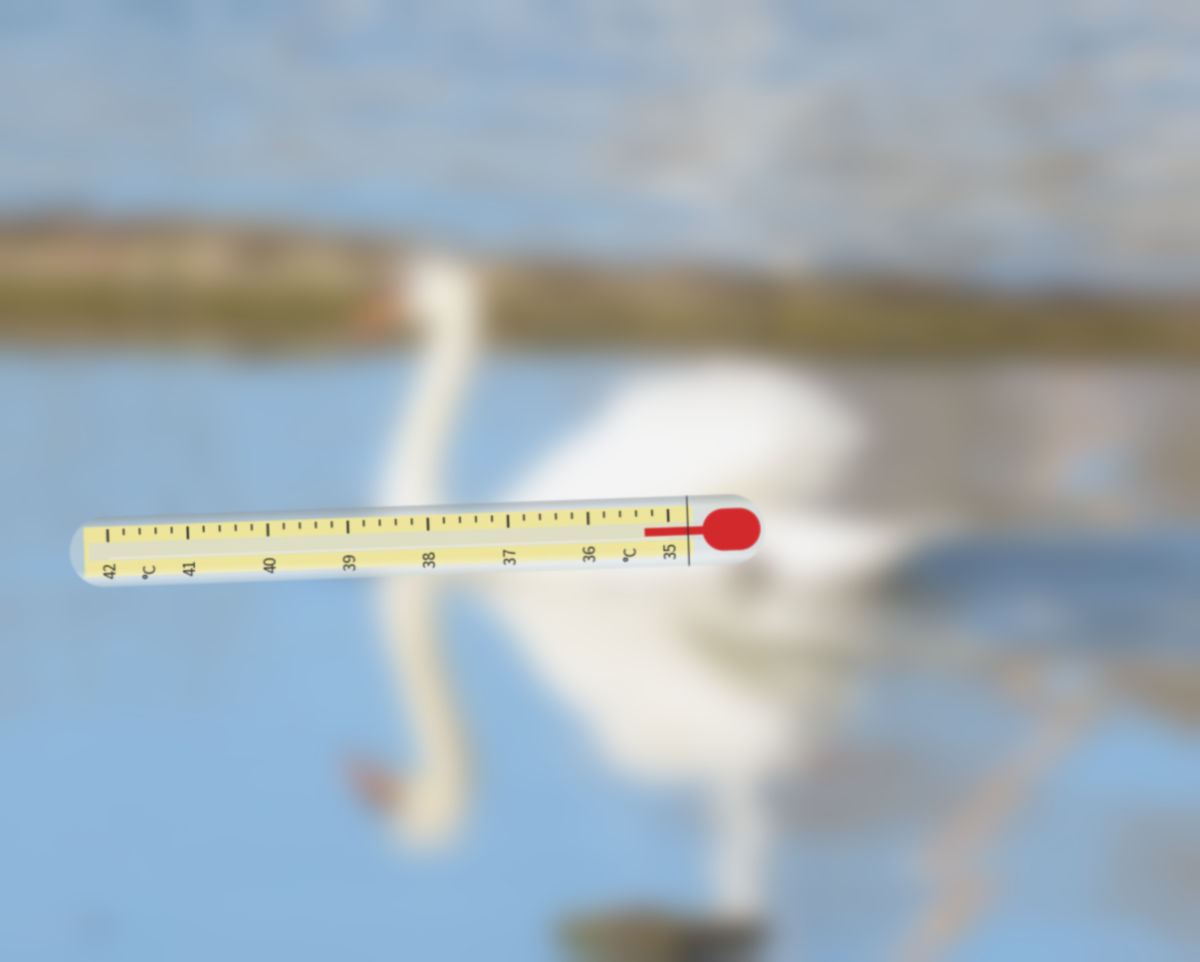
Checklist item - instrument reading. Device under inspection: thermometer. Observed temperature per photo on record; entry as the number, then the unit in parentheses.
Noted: 35.3 (°C)
